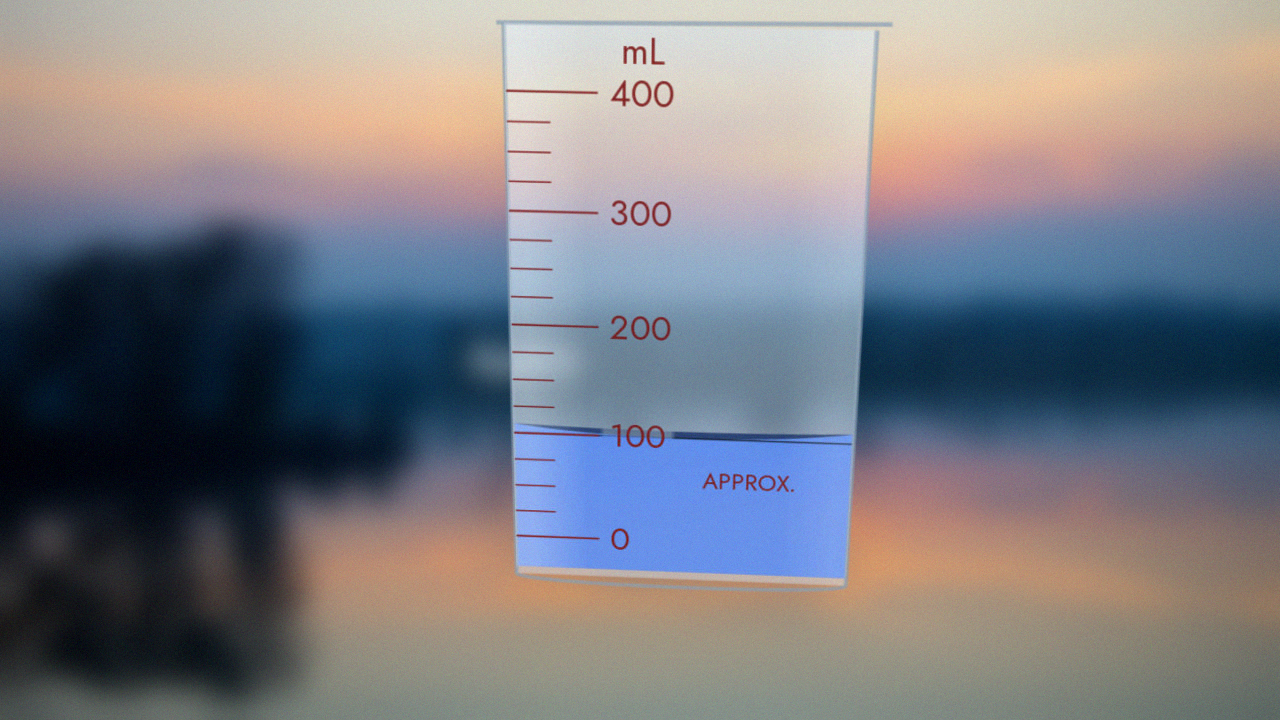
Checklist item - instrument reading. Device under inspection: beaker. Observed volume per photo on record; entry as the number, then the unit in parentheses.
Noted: 100 (mL)
